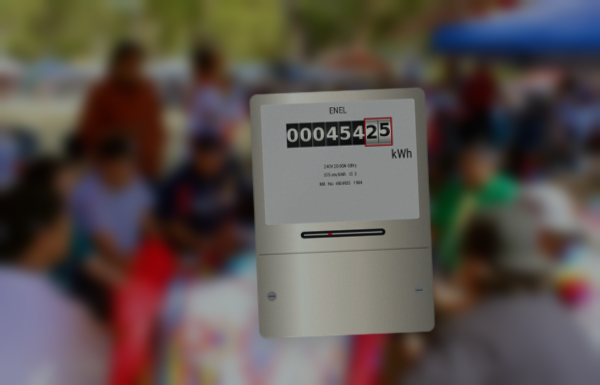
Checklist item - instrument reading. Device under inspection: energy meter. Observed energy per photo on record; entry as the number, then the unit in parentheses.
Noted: 454.25 (kWh)
